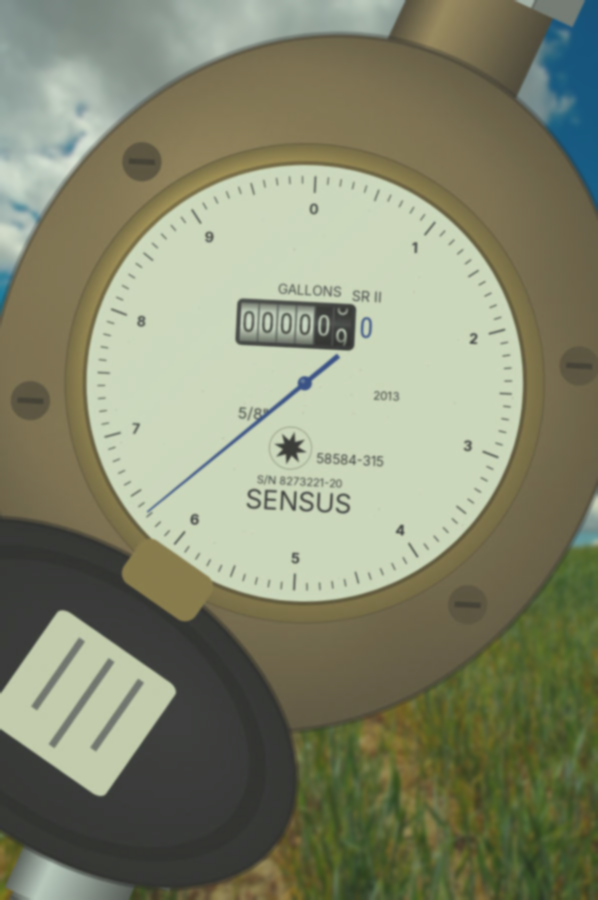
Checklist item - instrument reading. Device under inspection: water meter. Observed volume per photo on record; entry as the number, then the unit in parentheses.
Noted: 86.3 (gal)
